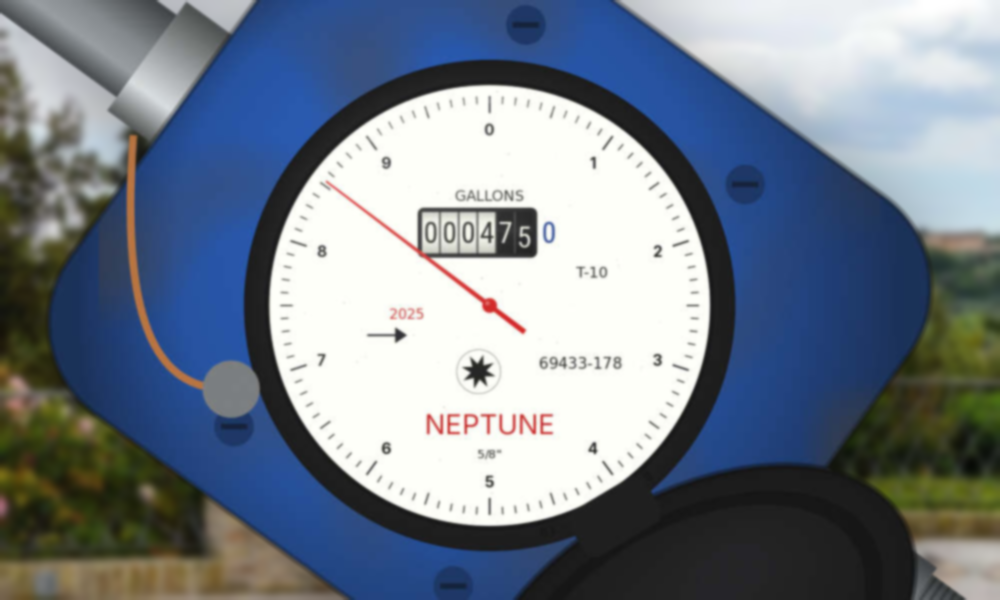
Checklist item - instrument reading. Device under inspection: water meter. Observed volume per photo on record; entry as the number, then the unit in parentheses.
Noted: 4748.5 (gal)
